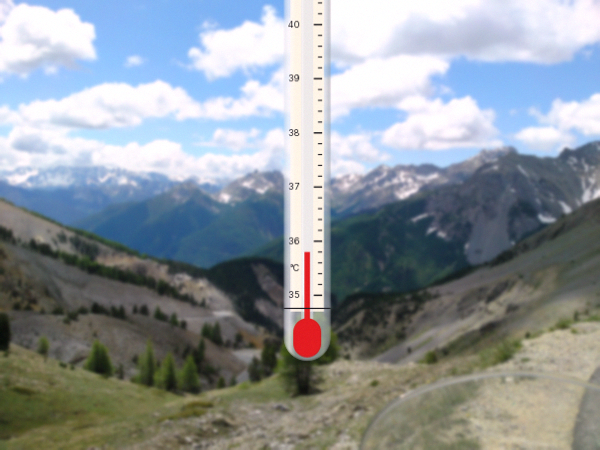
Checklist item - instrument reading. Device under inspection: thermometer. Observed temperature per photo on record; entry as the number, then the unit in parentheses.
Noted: 35.8 (°C)
